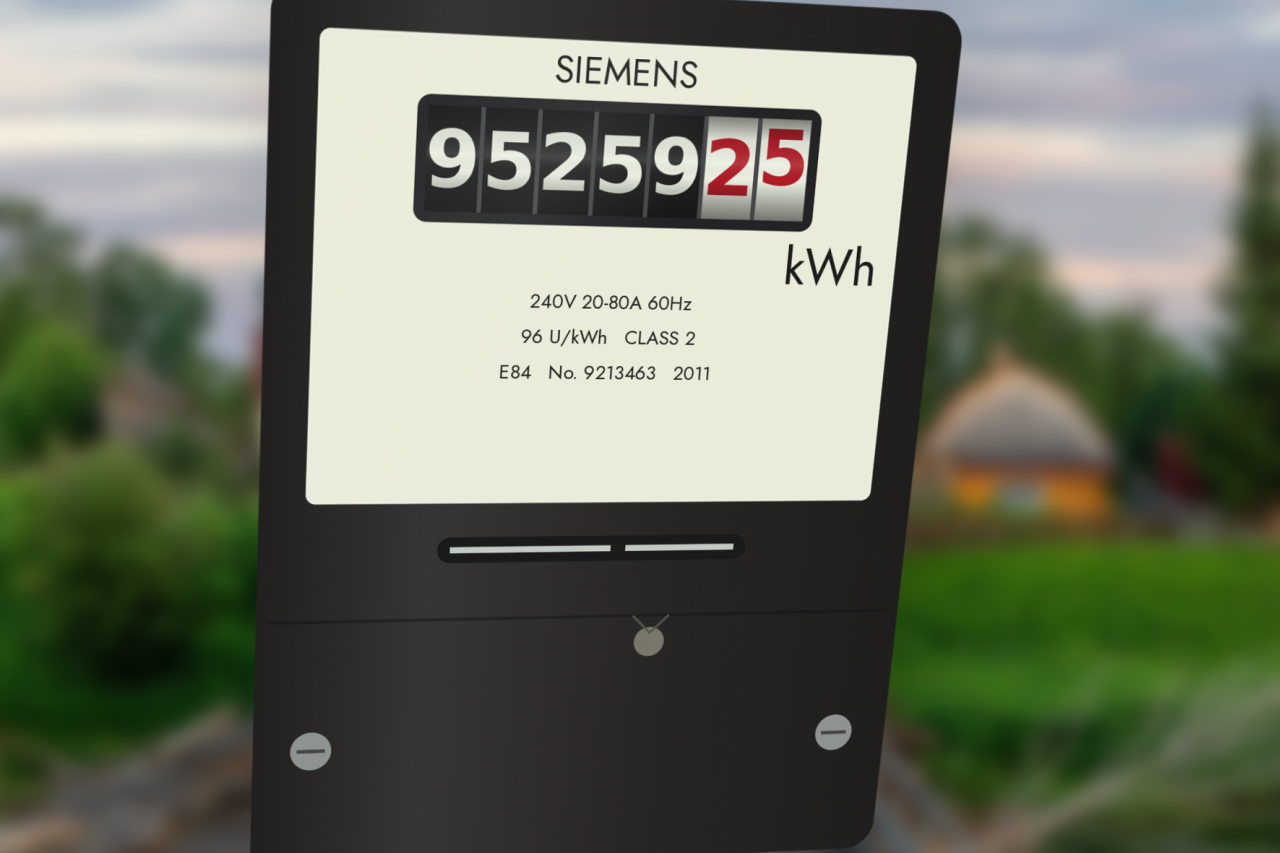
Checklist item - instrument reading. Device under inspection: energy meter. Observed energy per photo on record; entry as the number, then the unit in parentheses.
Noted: 95259.25 (kWh)
